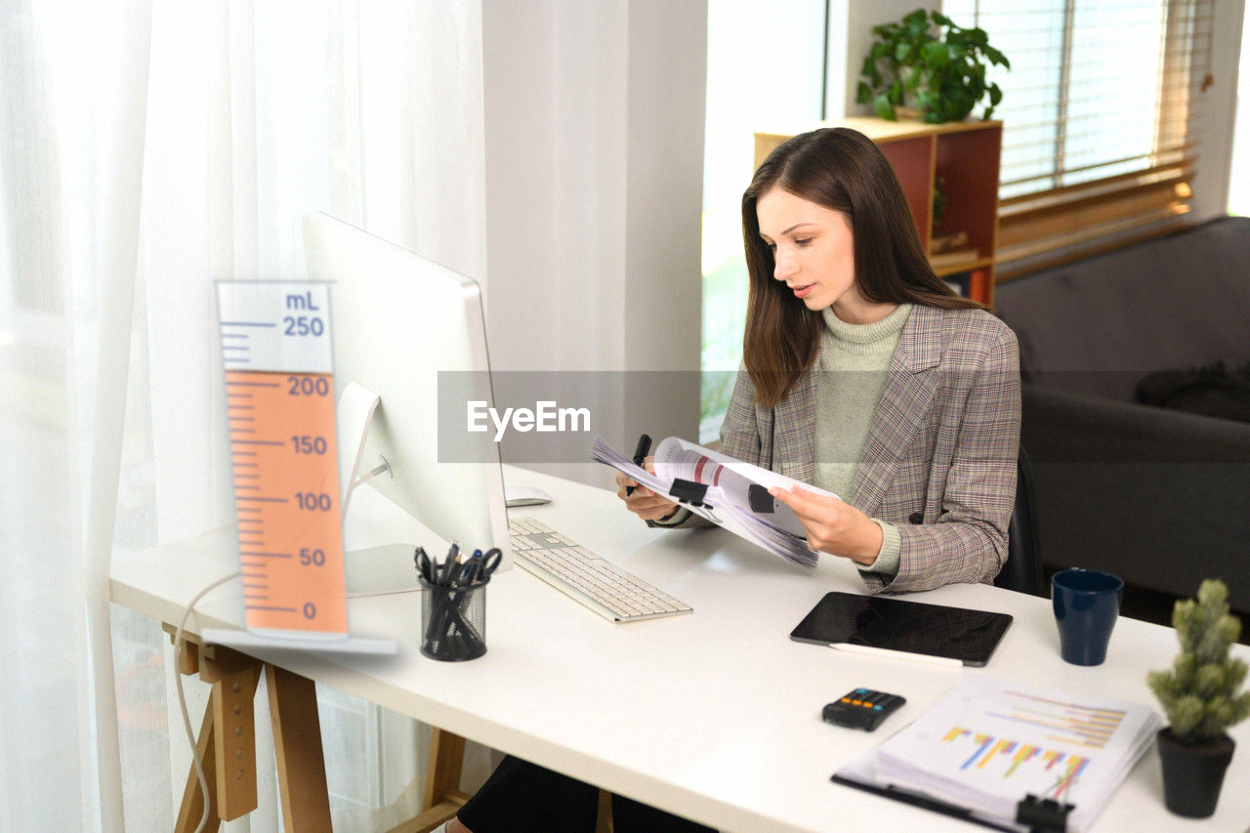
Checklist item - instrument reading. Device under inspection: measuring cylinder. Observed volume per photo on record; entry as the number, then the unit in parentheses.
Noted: 210 (mL)
